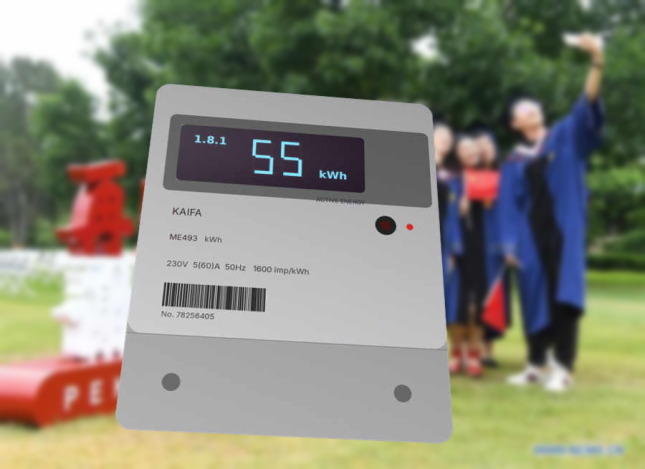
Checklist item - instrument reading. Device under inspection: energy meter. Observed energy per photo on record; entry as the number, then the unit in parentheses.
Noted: 55 (kWh)
